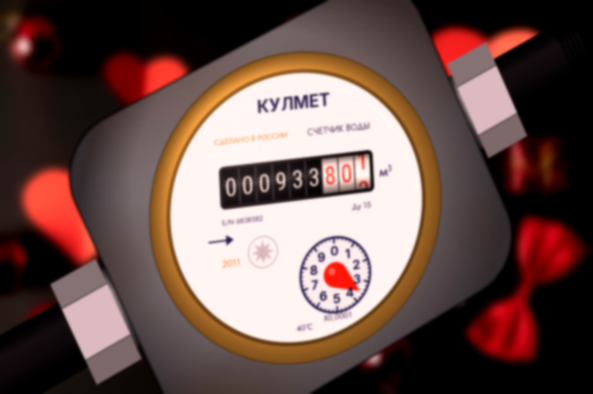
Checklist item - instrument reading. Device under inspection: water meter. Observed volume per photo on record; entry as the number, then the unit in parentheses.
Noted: 933.8013 (m³)
